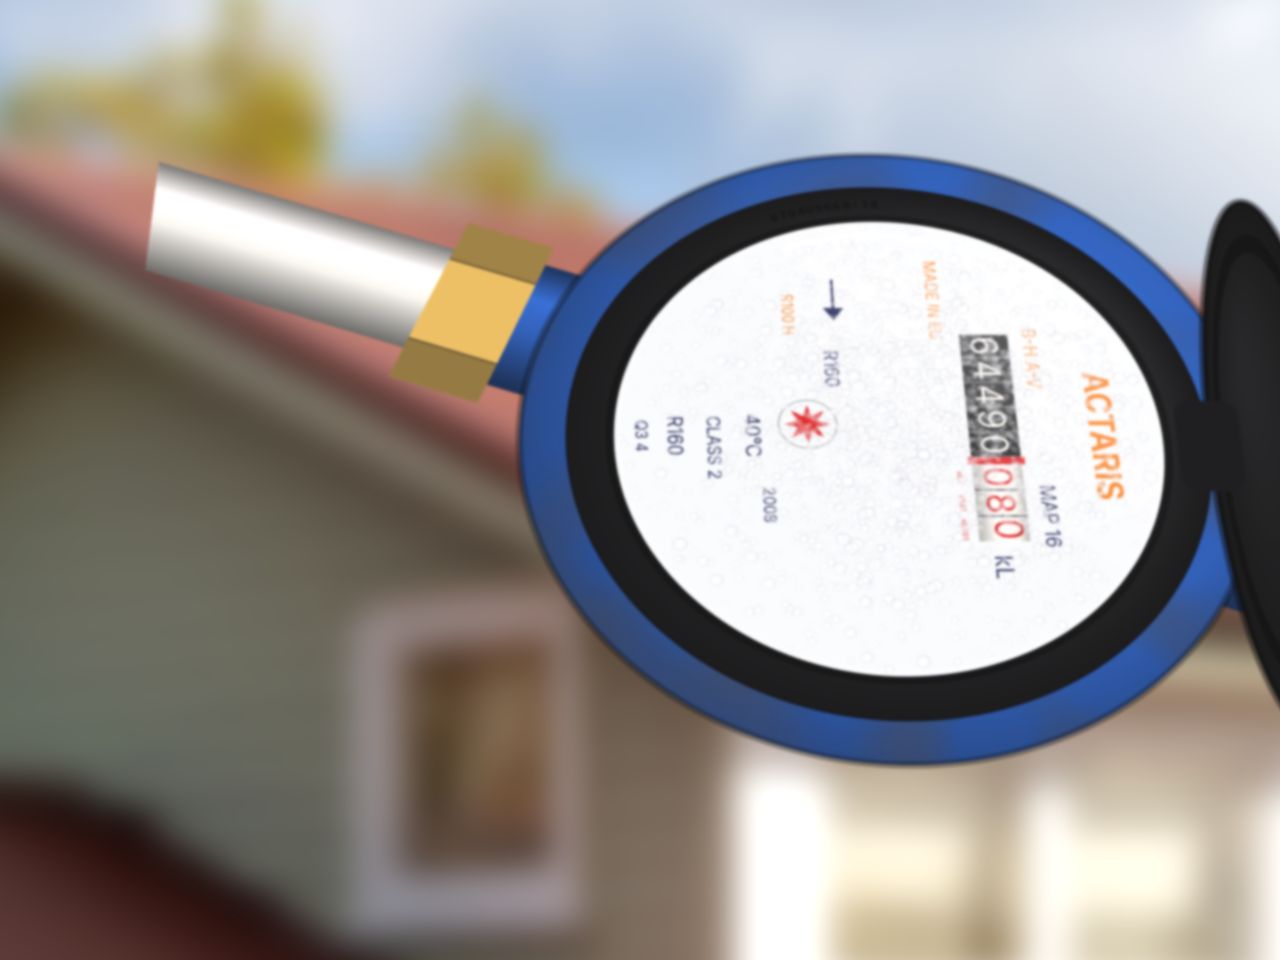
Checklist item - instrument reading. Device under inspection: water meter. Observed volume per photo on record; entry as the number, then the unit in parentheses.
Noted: 64490.080 (kL)
